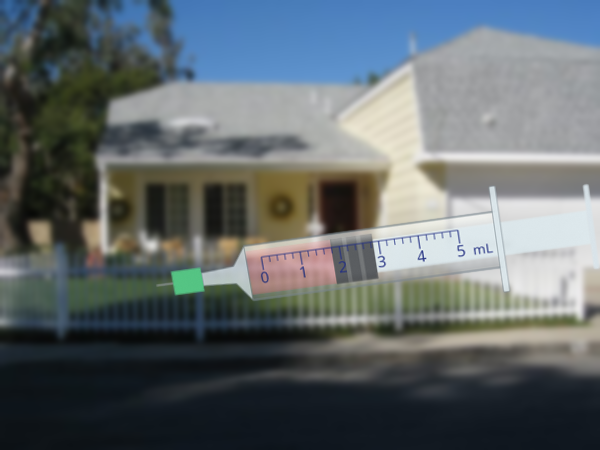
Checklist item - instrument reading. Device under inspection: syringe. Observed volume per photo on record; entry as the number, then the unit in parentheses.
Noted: 1.8 (mL)
